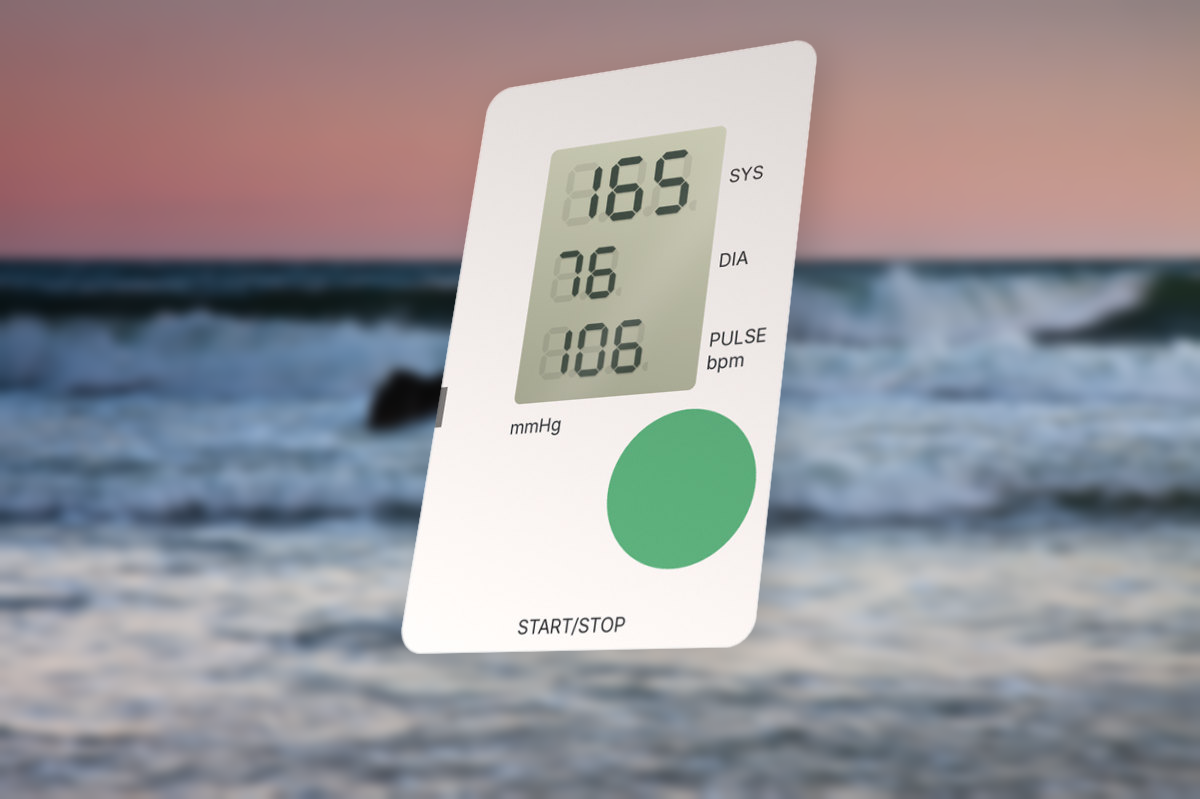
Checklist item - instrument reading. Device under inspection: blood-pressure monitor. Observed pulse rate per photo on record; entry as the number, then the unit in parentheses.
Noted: 106 (bpm)
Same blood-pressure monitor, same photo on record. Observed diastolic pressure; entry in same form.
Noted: 76 (mmHg)
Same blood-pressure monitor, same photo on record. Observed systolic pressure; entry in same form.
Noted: 165 (mmHg)
